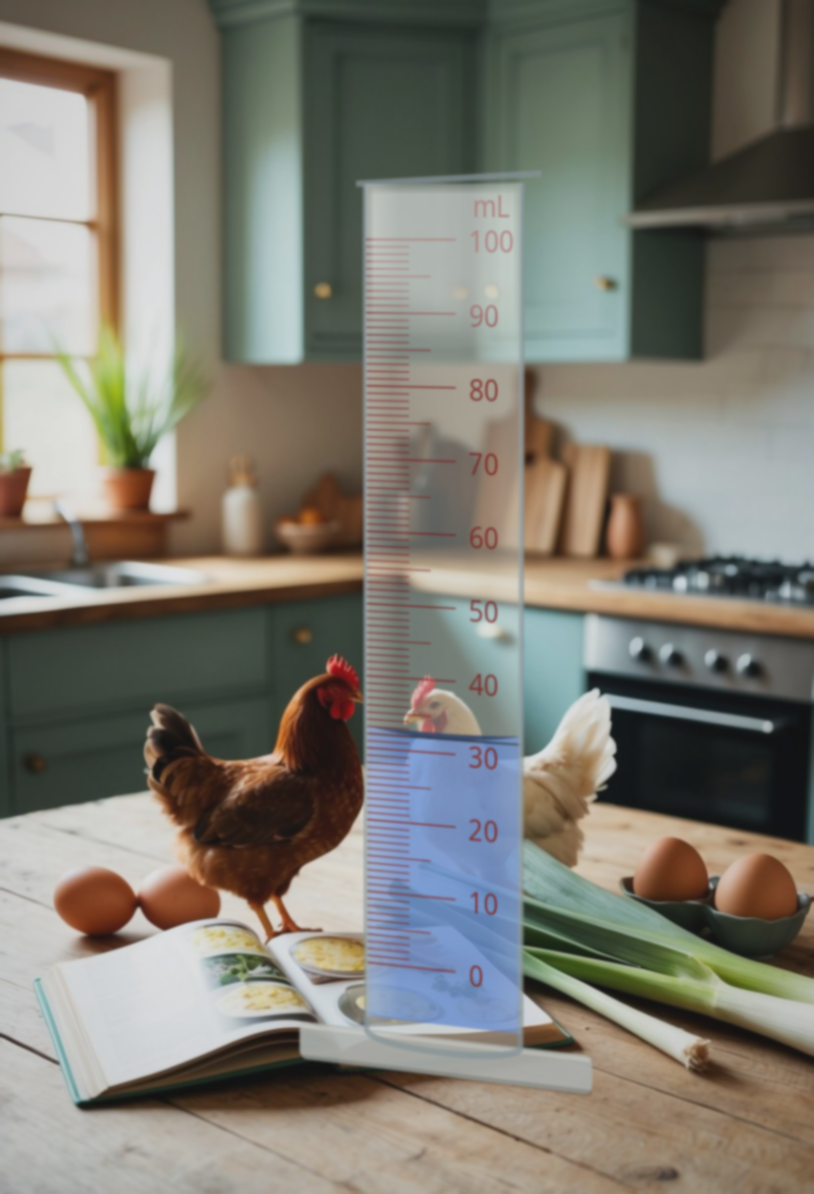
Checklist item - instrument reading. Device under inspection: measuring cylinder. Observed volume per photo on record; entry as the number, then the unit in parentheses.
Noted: 32 (mL)
